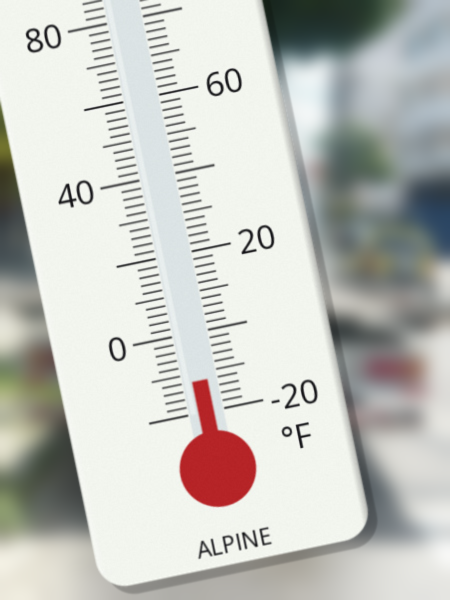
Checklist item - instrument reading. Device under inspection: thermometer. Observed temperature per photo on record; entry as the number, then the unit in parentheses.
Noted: -12 (°F)
